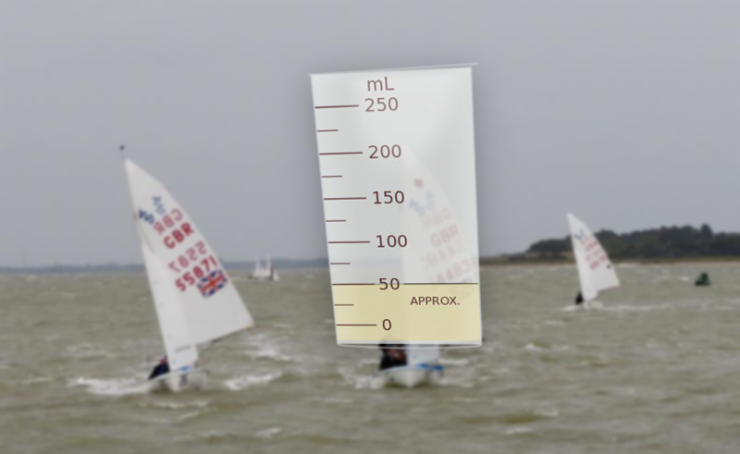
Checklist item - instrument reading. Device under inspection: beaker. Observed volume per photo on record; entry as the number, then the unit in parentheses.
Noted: 50 (mL)
